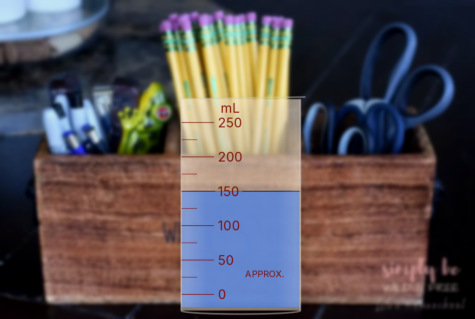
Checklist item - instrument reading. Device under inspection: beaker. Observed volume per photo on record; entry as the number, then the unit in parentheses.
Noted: 150 (mL)
